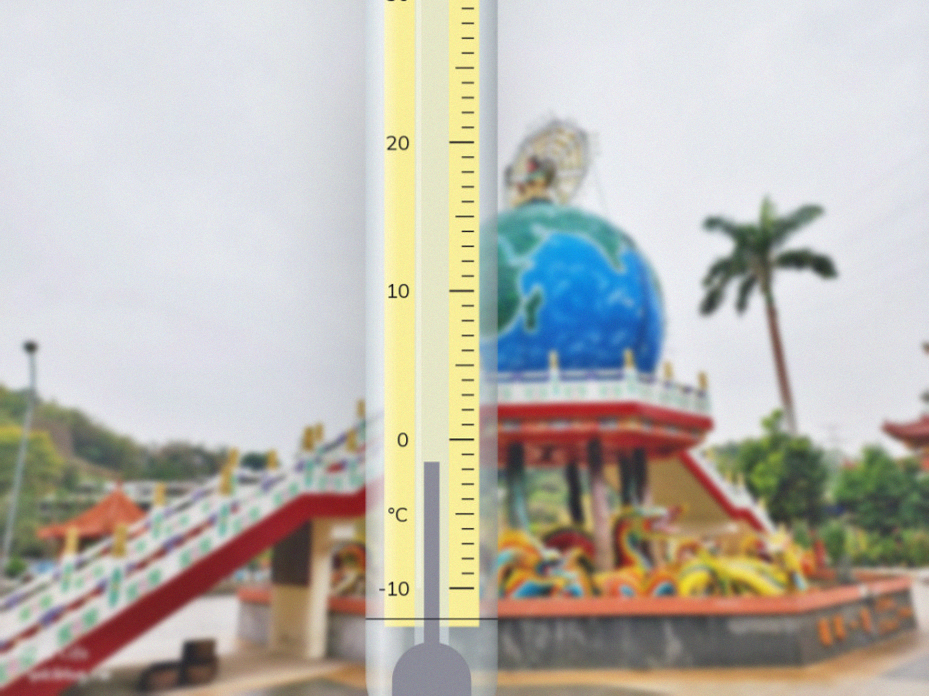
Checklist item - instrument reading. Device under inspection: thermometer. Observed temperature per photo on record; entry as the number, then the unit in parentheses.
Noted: -1.5 (°C)
